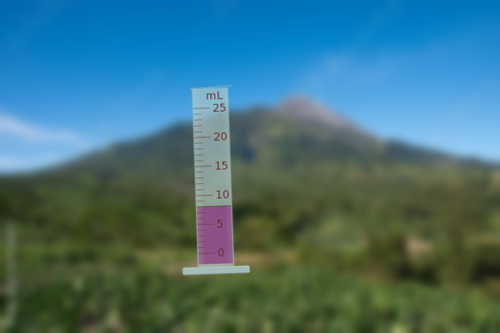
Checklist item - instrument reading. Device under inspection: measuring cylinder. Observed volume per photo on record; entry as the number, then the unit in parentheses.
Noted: 8 (mL)
